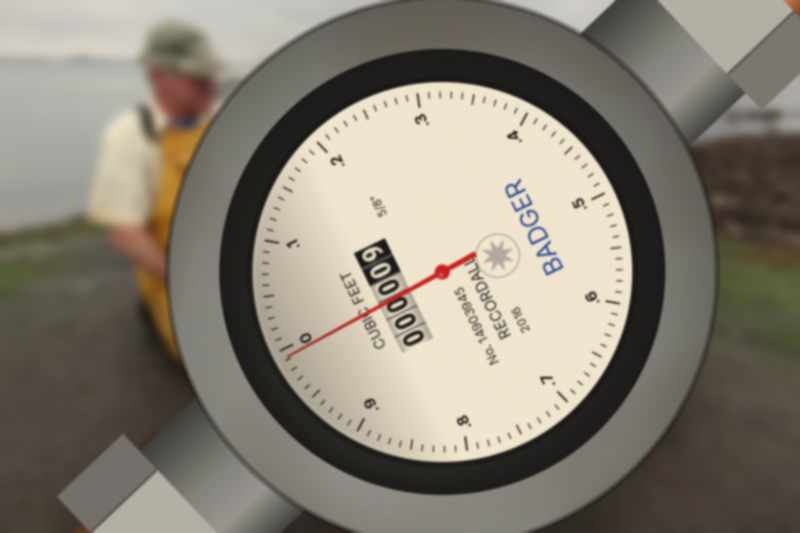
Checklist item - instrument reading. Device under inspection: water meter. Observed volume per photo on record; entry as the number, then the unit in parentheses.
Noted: 8.99 (ft³)
